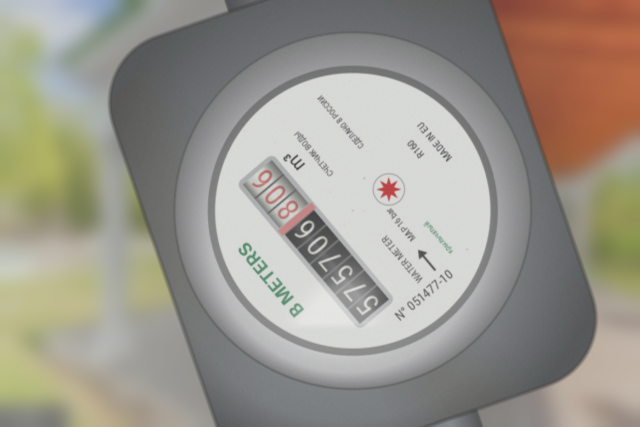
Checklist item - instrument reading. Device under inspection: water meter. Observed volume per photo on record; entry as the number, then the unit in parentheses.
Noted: 575706.806 (m³)
